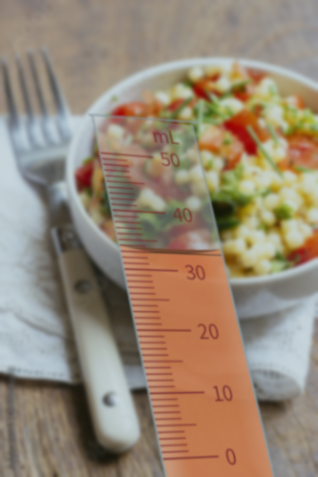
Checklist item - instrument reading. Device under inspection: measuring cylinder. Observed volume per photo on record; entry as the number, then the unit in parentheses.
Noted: 33 (mL)
